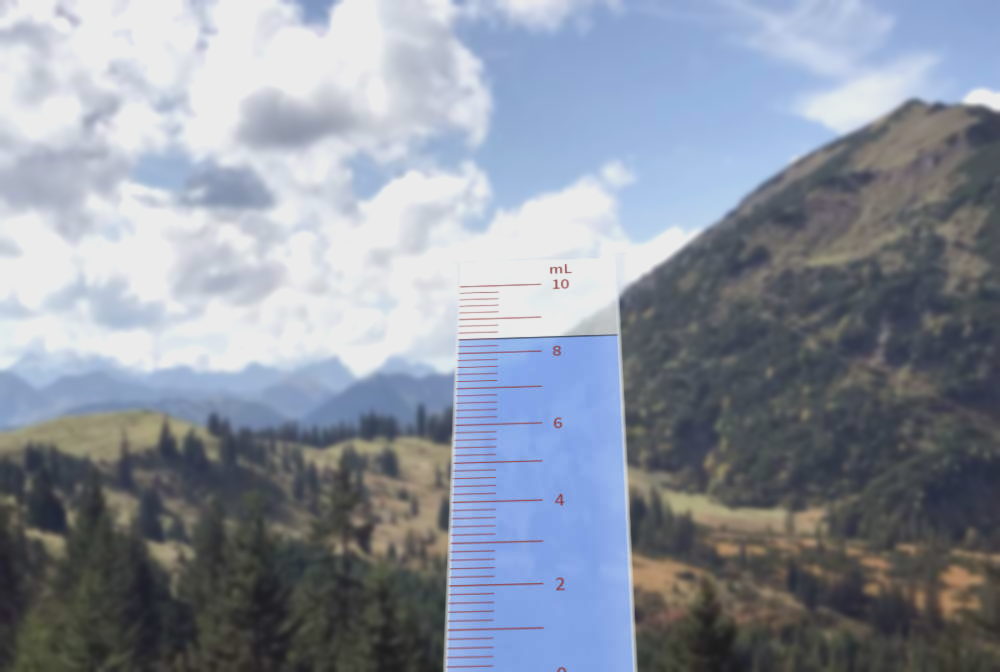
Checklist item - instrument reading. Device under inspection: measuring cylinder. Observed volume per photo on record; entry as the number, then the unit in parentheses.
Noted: 8.4 (mL)
